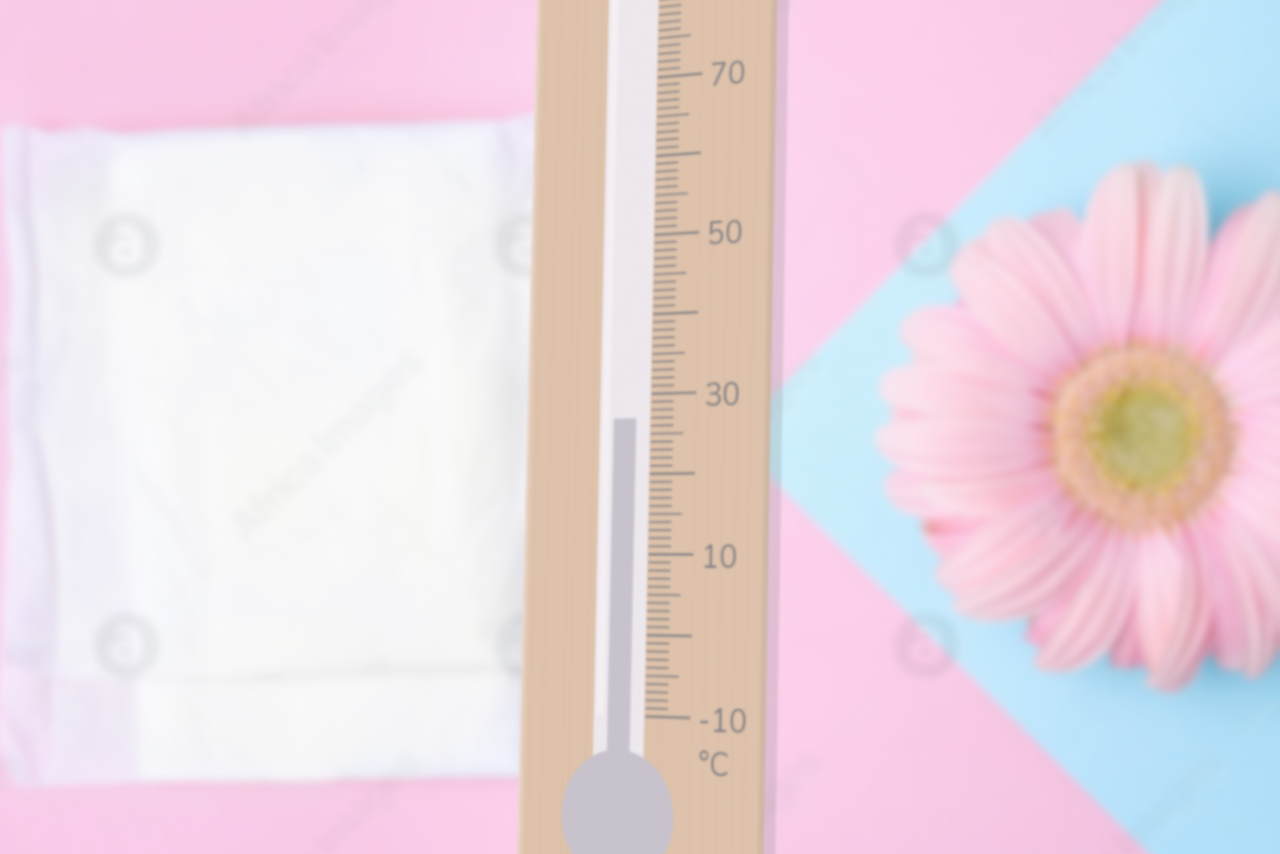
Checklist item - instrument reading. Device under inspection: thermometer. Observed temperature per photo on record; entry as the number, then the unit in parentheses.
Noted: 27 (°C)
